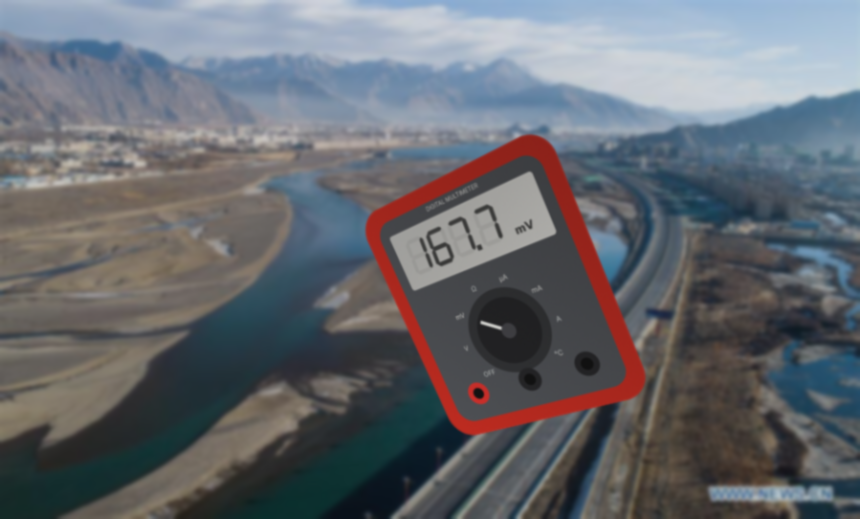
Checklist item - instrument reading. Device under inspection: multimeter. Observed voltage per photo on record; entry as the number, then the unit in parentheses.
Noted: 167.7 (mV)
